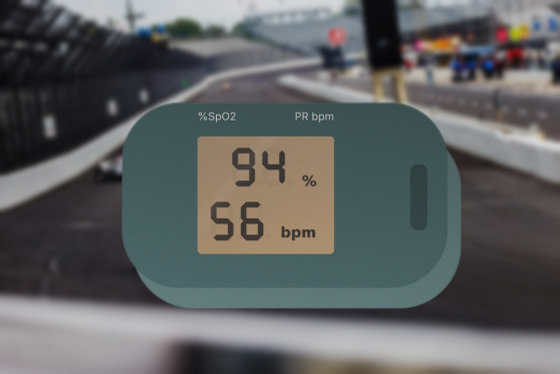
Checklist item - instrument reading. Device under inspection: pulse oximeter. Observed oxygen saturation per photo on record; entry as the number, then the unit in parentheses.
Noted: 94 (%)
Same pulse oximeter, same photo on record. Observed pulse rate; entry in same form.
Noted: 56 (bpm)
